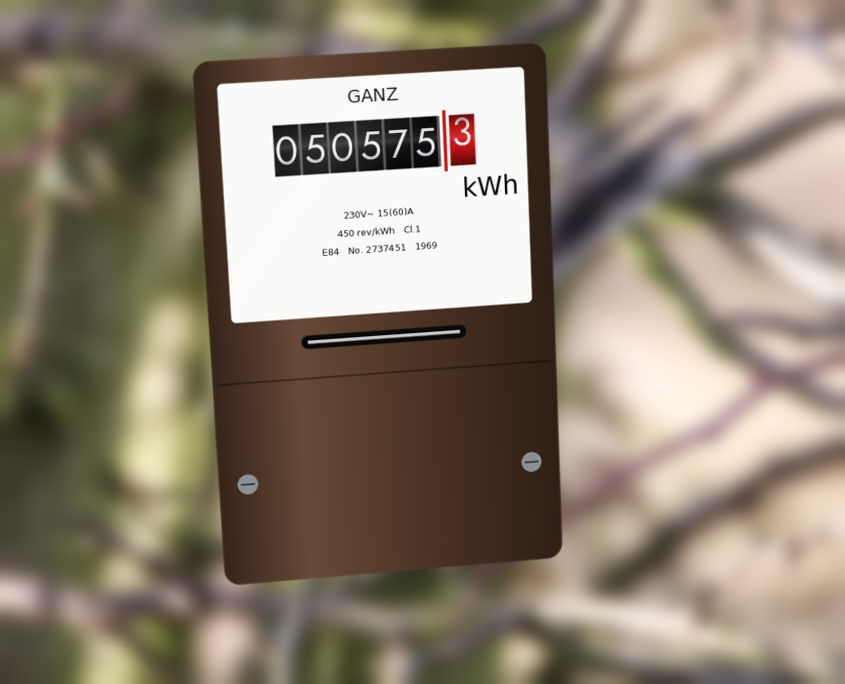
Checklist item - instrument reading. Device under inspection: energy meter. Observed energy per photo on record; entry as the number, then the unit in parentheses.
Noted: 50575.3 (kWh)
